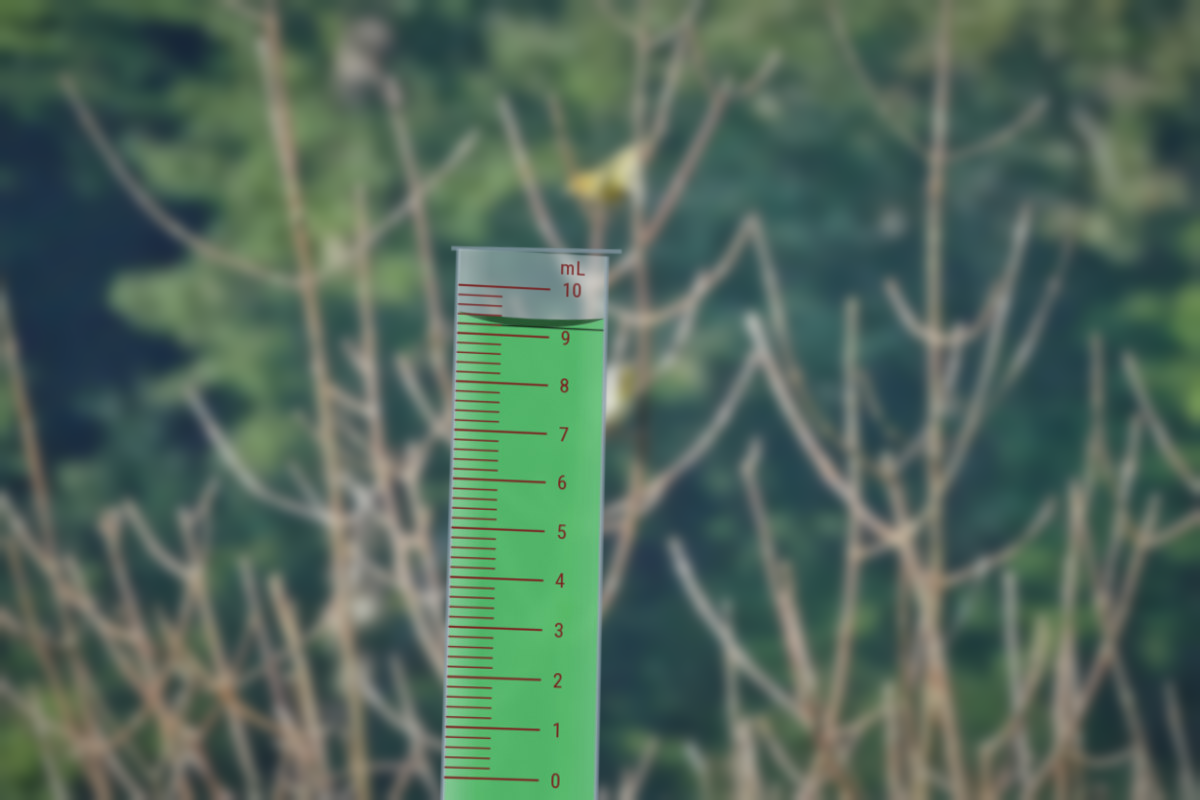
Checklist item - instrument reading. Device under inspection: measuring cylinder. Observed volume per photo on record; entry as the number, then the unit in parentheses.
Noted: 9.2 (mL)
